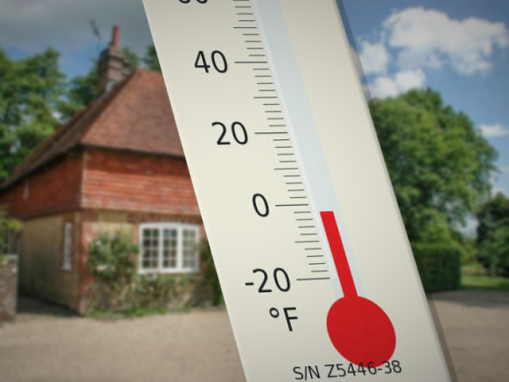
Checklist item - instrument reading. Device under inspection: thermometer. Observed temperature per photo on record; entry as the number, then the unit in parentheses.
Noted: -2 (°F)
